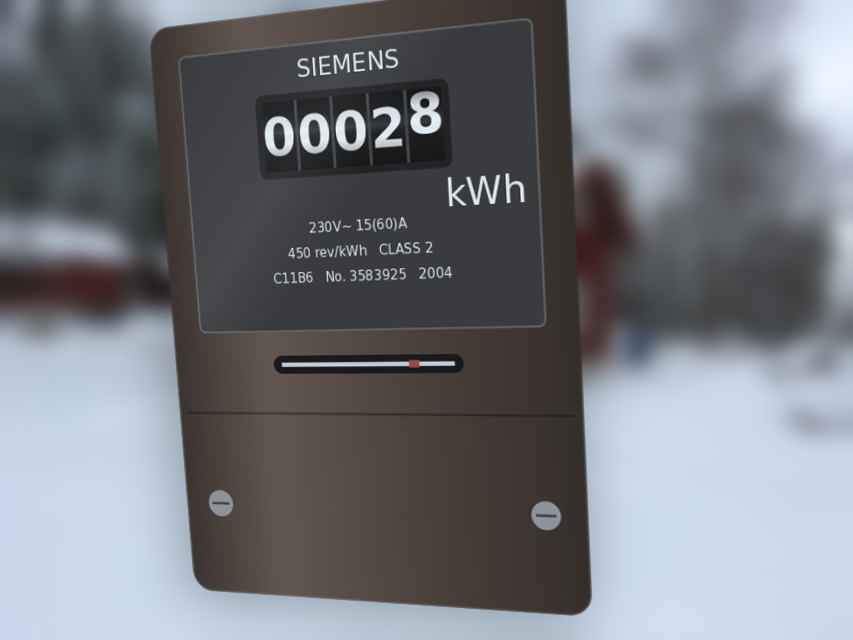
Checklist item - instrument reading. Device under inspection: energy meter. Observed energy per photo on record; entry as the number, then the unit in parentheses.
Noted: 28 (kWh)
